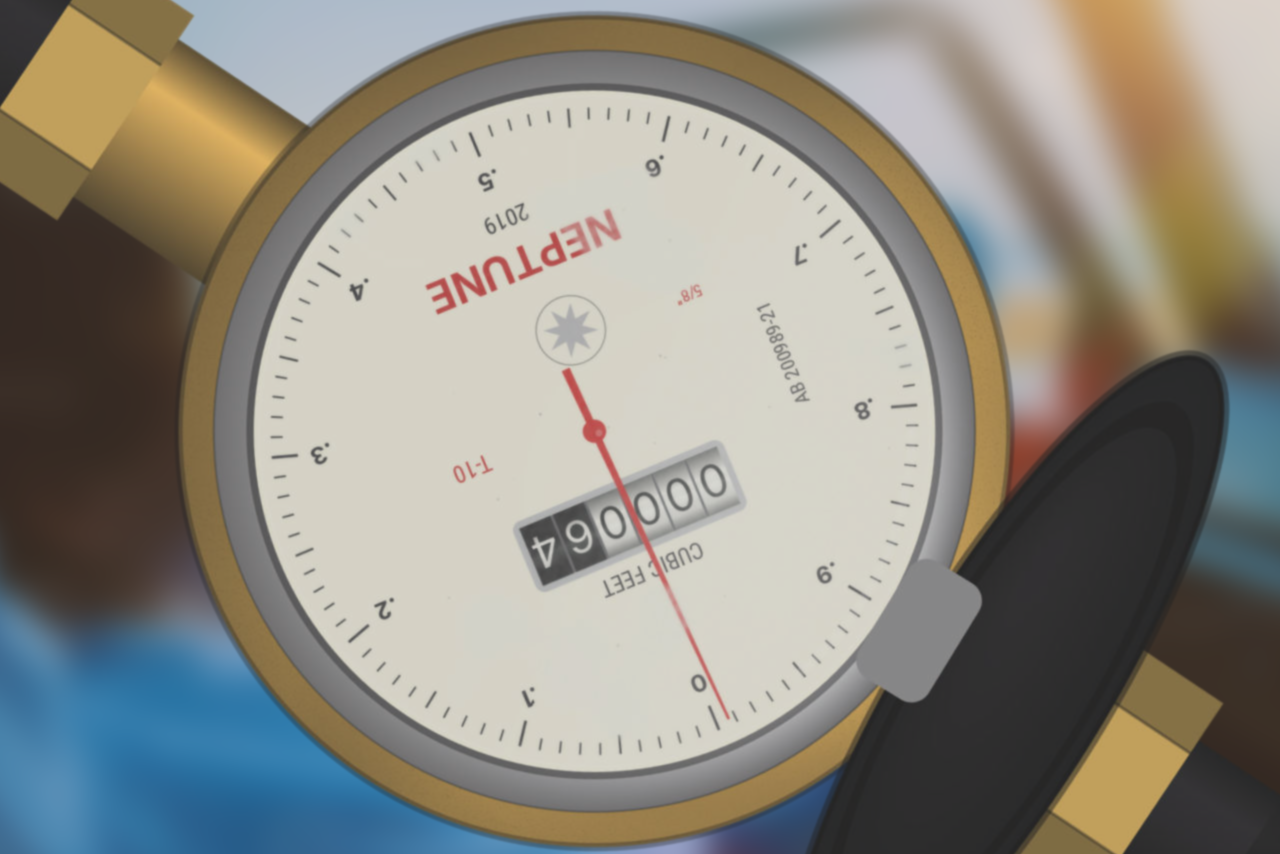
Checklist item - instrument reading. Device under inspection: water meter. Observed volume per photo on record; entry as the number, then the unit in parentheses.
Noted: 63.99 (ft³)
